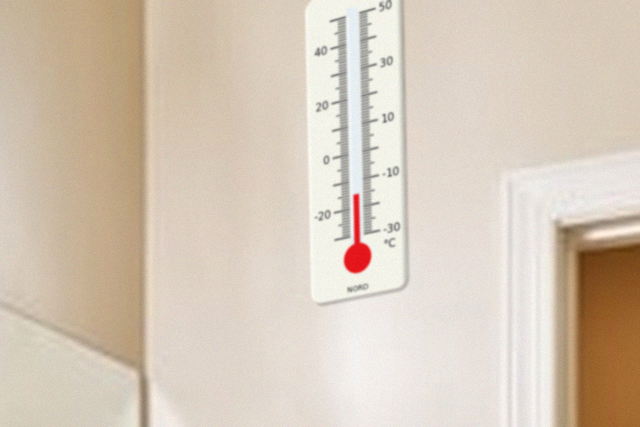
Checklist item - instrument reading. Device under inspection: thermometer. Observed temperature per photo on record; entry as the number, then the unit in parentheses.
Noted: -15 (°C)
